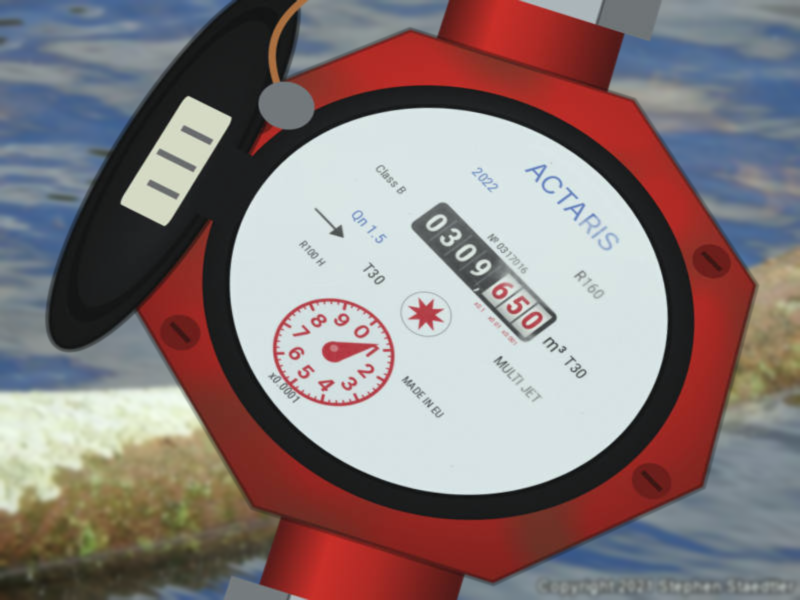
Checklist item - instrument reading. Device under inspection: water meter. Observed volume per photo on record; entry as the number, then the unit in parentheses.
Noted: 309.6500 (m³)
